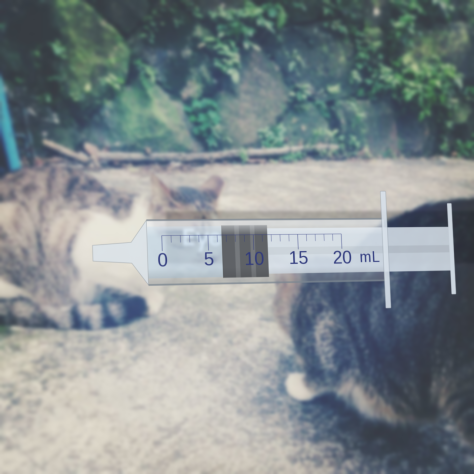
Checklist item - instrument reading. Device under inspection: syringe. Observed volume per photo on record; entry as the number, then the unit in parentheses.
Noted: 6.5 (mL)
